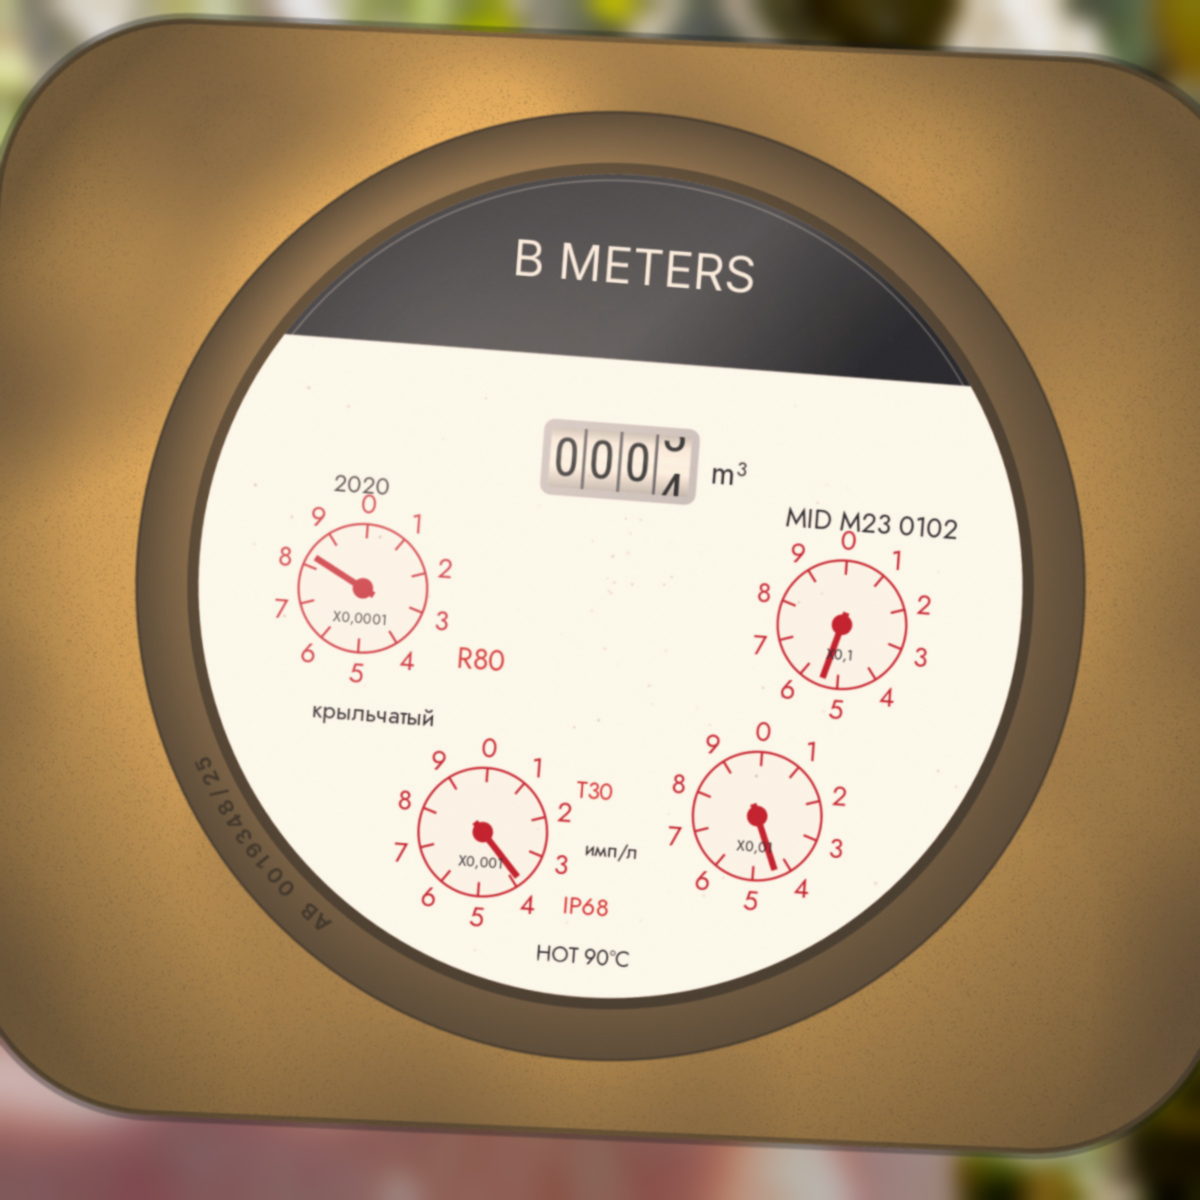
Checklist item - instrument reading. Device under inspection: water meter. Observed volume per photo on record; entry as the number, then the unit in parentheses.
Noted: 3.5438 (m³)
